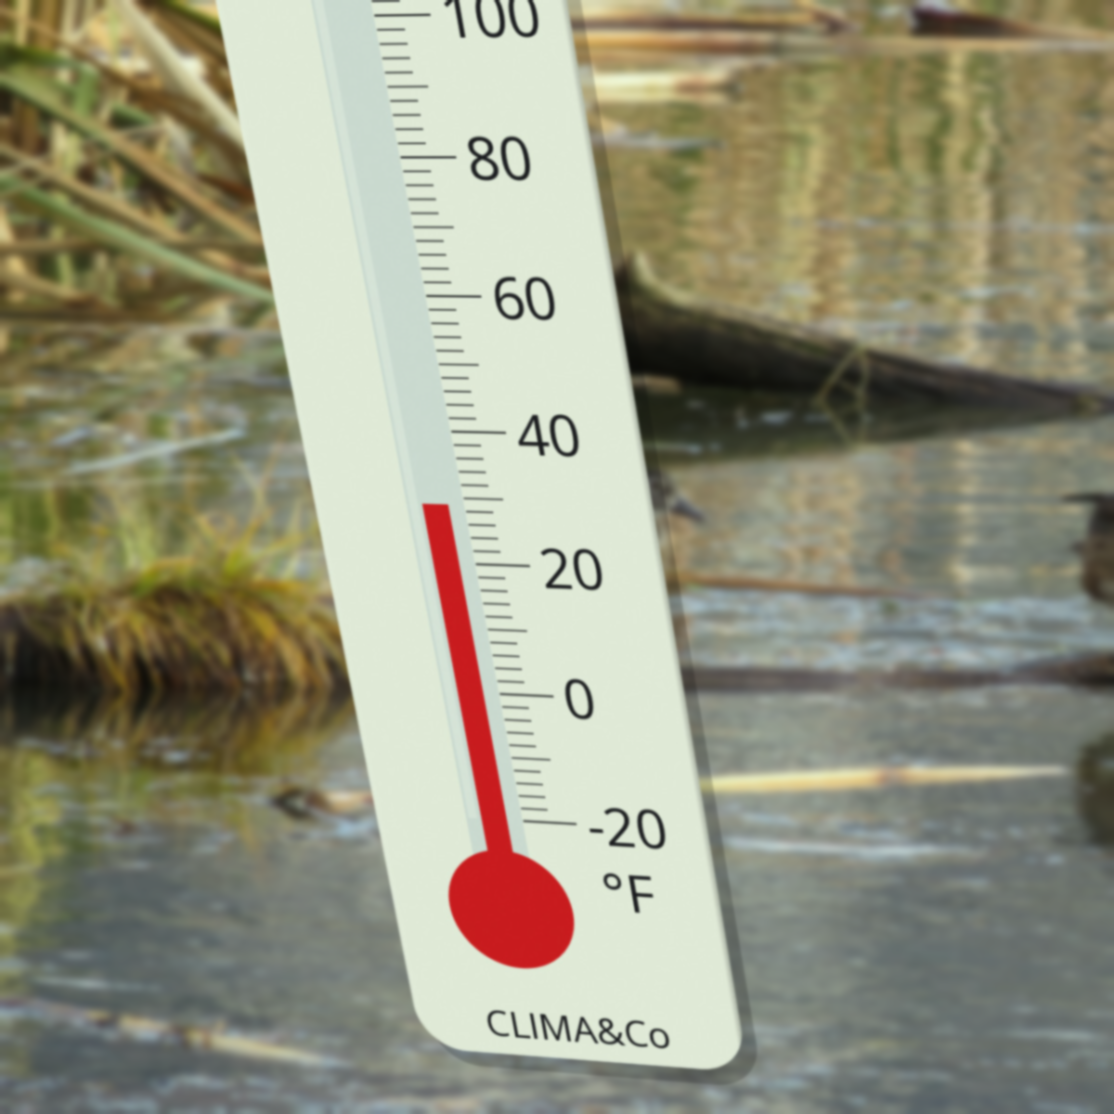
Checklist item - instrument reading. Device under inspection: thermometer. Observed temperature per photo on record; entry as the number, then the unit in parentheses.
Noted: 29 (°F)
